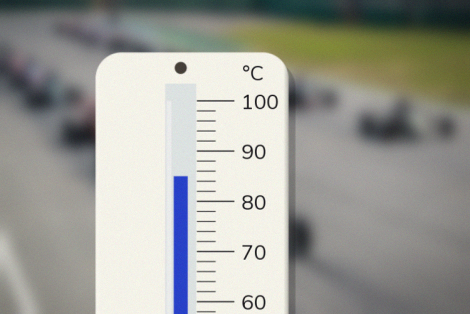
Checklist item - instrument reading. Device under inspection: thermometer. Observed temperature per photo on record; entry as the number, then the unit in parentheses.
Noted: 85 (°C)
